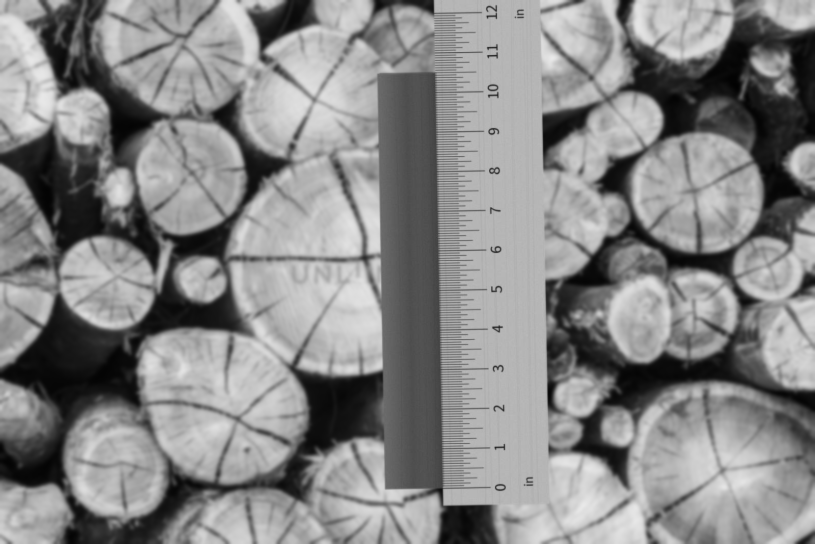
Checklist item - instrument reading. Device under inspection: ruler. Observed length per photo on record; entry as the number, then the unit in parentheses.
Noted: 10.5 (in)
